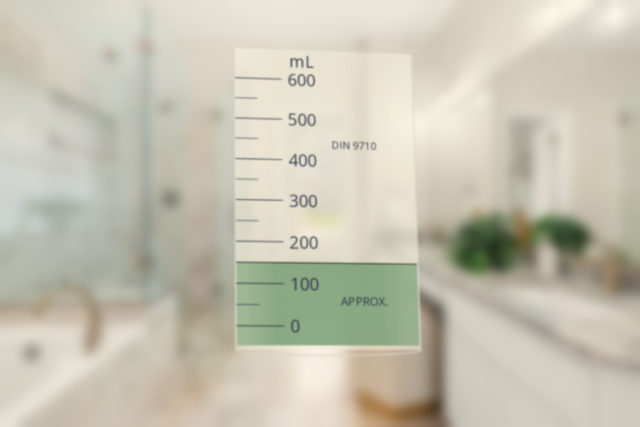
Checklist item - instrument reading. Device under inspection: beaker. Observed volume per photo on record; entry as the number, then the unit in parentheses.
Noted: 150 (mL)
